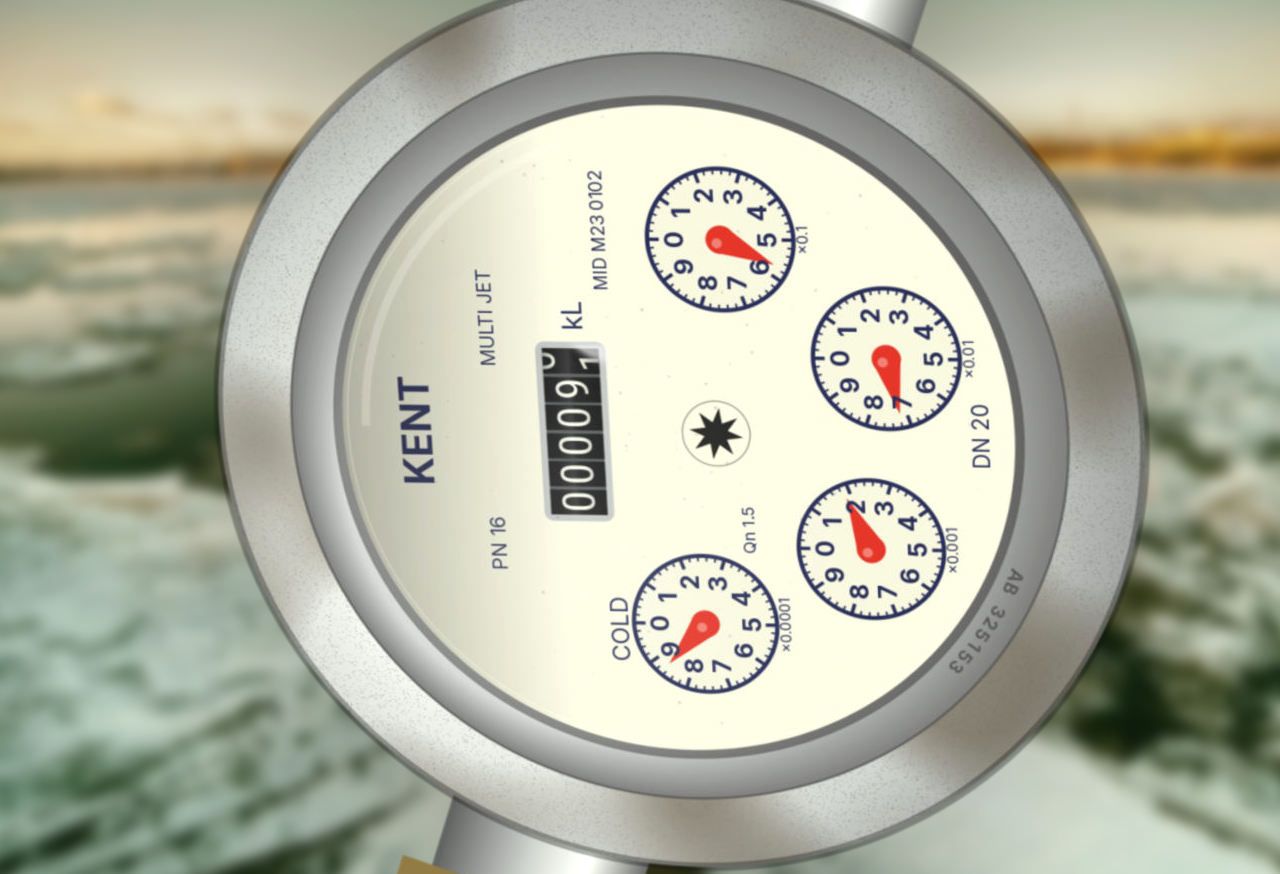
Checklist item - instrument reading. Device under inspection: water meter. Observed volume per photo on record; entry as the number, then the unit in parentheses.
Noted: 90.5718 (kL)
